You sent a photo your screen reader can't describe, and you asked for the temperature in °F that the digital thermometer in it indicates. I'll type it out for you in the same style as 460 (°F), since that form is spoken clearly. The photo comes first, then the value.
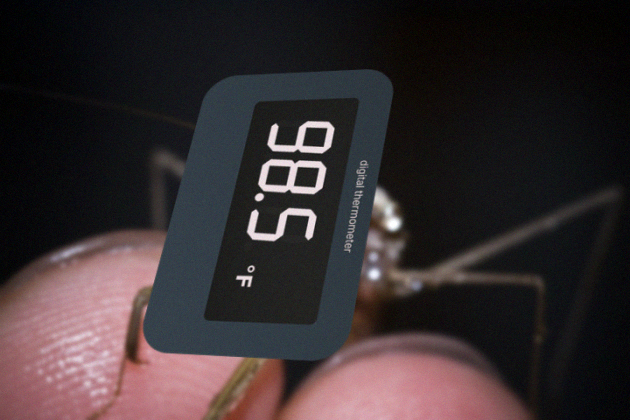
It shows 98.5 (°F)
